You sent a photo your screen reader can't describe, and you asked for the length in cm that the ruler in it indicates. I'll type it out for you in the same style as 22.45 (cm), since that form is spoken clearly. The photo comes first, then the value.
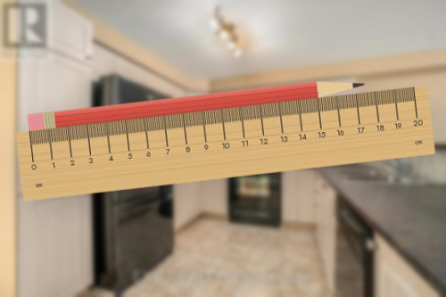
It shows 17.5 (cm)
